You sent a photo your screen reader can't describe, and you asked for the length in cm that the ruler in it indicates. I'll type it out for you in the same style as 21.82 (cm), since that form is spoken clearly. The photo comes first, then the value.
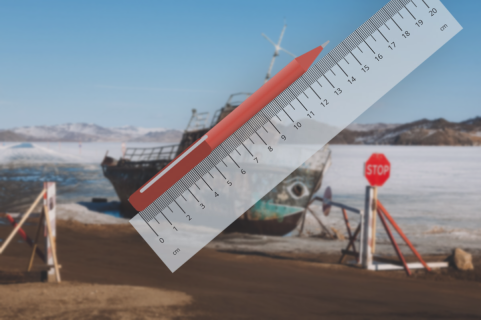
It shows 14.5 (cm)
